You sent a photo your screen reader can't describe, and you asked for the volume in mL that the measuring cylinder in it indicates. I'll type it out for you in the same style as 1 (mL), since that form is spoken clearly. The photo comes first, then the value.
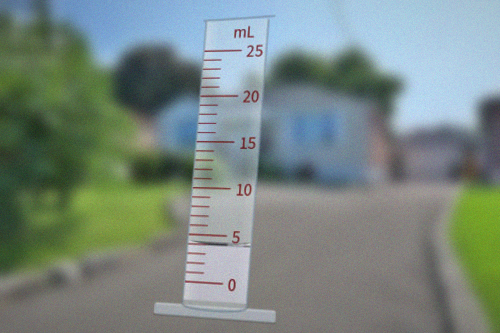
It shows 4 (mL)
